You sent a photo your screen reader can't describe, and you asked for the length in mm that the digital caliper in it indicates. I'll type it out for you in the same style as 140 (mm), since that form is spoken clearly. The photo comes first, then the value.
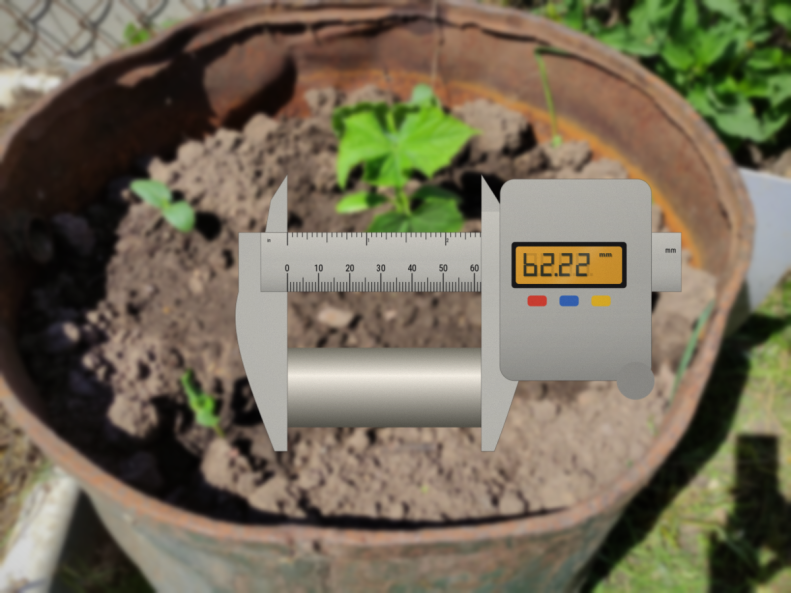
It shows 62.22 (mm)
